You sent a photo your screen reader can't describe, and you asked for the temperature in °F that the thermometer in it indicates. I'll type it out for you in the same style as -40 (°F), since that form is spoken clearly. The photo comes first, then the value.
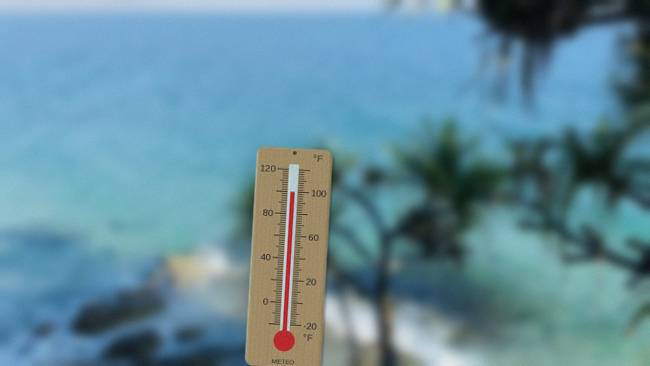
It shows 100 (°F)
